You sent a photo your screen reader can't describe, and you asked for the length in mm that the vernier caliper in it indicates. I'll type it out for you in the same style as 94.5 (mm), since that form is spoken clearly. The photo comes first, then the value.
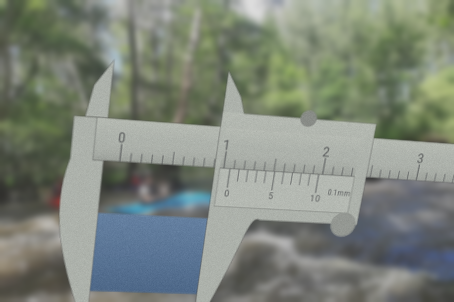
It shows 10.6 (mm)
